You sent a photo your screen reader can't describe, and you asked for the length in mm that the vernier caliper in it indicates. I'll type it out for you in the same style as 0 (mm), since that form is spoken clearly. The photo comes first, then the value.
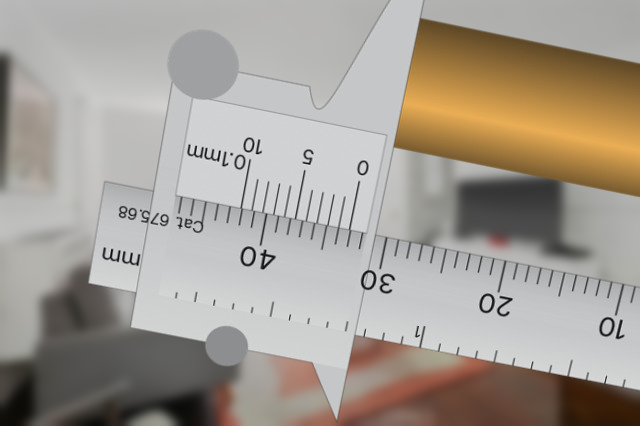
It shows 33.1 (mm)
